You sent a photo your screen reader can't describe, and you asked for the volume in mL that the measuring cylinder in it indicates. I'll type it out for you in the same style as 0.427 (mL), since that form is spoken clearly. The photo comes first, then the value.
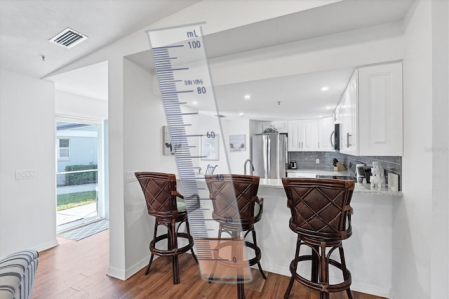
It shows 10 (mL)
